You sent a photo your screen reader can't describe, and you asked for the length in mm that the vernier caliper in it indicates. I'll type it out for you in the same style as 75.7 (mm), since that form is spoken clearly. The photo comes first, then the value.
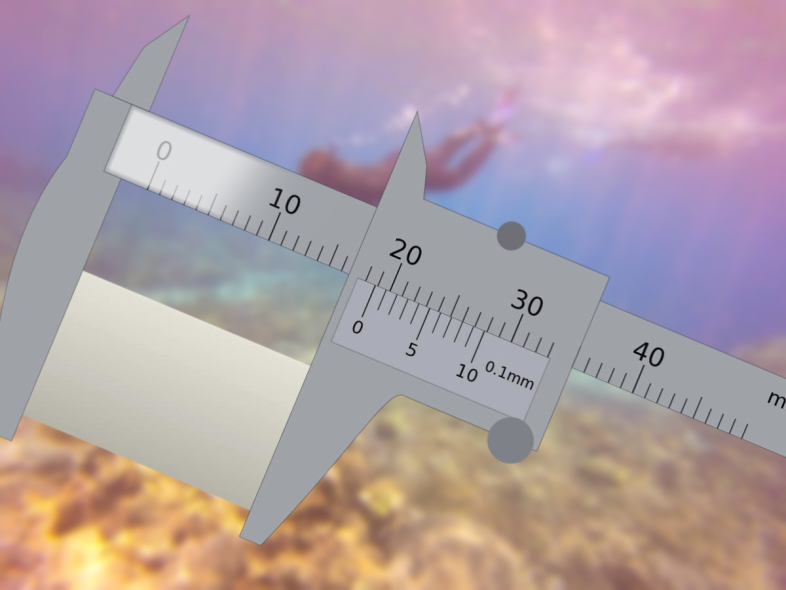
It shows 18.8 (mm)
